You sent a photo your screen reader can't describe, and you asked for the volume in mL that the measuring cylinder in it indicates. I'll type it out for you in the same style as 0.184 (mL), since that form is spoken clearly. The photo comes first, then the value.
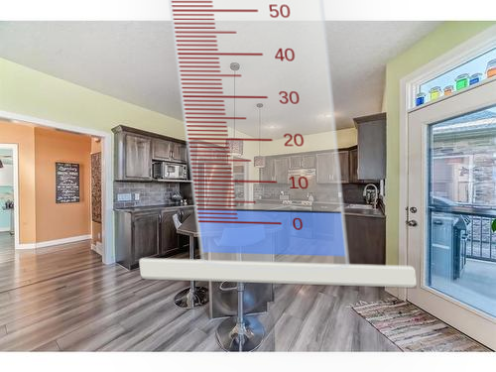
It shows 3 (mL)
